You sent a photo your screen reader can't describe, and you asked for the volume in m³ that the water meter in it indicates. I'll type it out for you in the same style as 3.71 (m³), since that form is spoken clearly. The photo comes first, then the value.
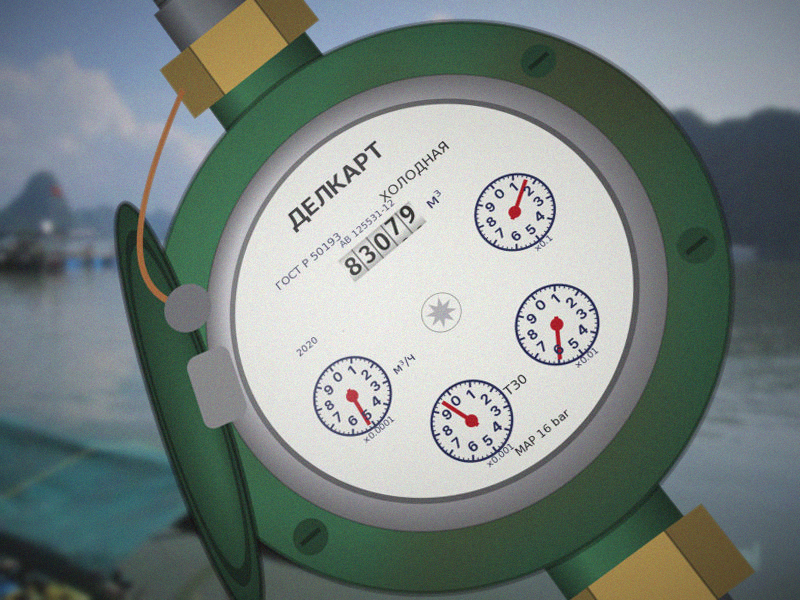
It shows 83079.1595 (m³)
